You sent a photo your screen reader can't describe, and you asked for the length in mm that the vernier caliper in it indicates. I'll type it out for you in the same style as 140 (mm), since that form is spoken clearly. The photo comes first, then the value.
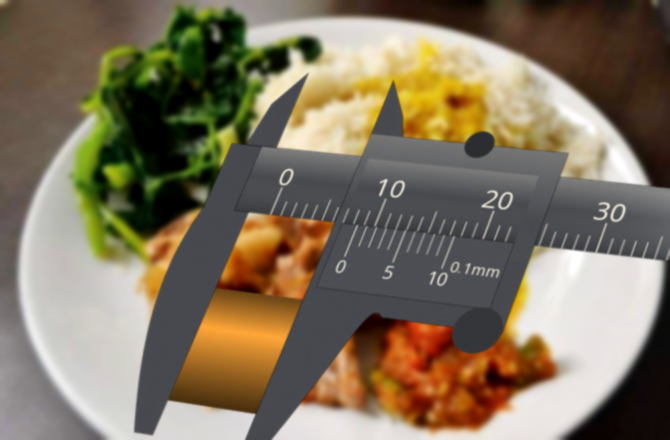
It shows 8.4 (mm)
